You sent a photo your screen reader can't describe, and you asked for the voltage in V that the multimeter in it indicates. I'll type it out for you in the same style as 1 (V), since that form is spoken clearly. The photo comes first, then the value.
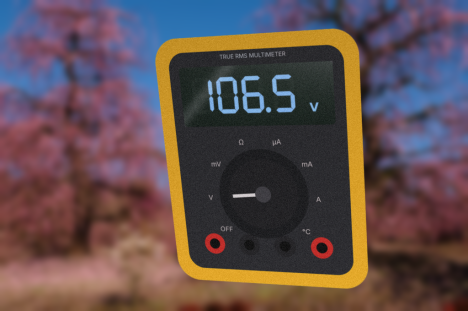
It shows 106.5 (V)
